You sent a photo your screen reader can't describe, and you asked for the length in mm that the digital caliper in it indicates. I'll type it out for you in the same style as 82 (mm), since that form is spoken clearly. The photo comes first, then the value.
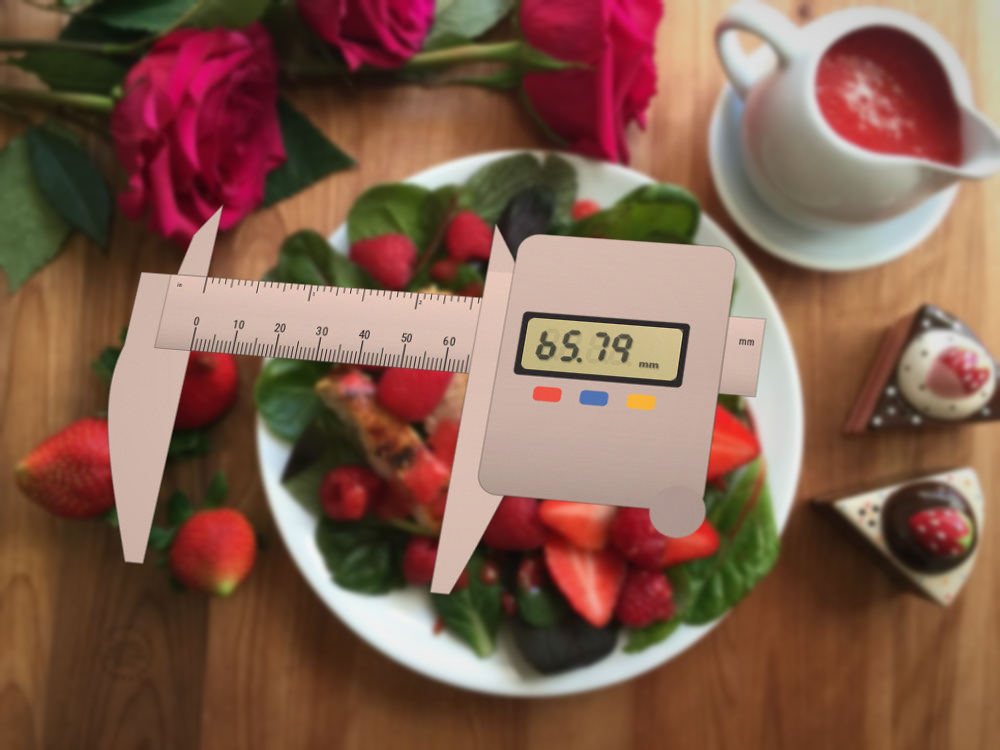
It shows 65.79 (mm)
